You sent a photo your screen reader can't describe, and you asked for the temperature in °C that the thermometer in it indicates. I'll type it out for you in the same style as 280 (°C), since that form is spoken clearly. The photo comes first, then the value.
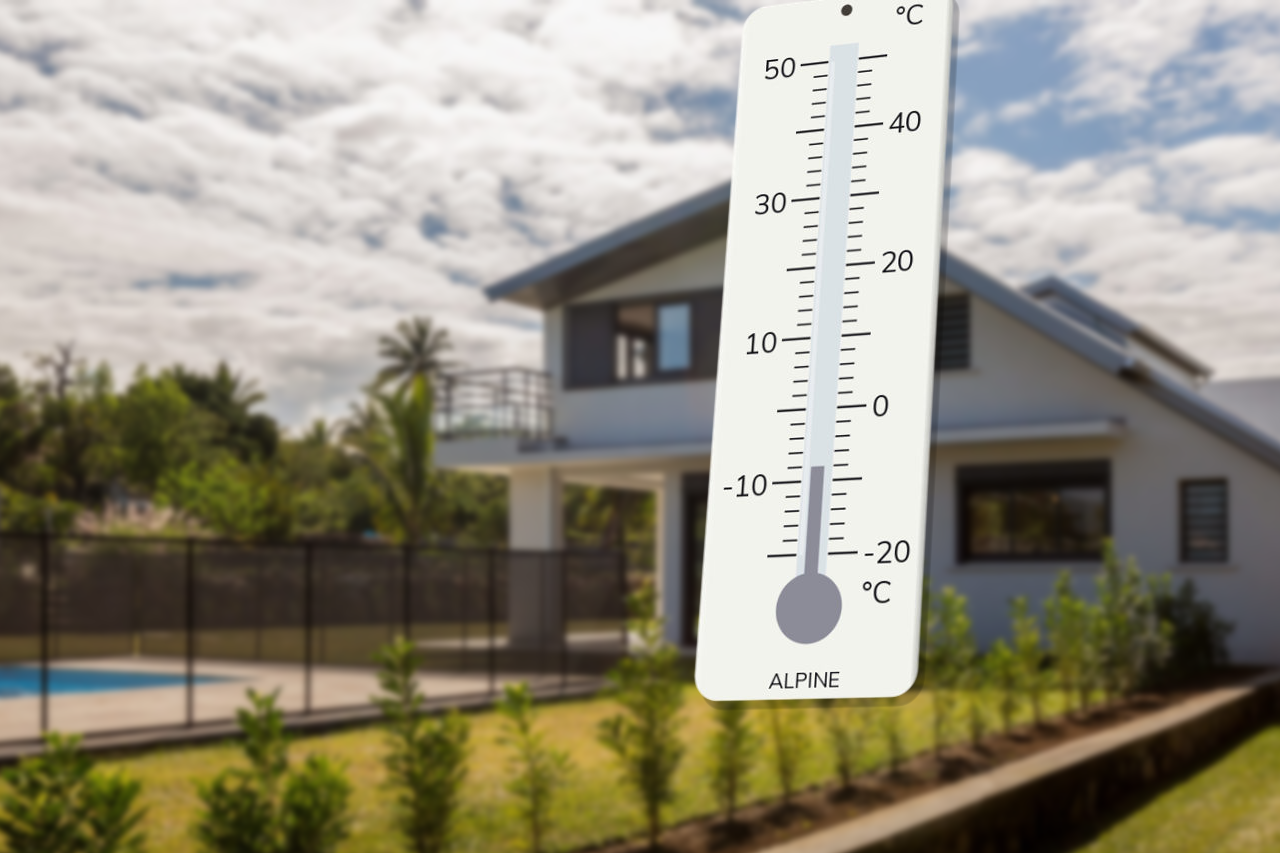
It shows -8 (°C)
